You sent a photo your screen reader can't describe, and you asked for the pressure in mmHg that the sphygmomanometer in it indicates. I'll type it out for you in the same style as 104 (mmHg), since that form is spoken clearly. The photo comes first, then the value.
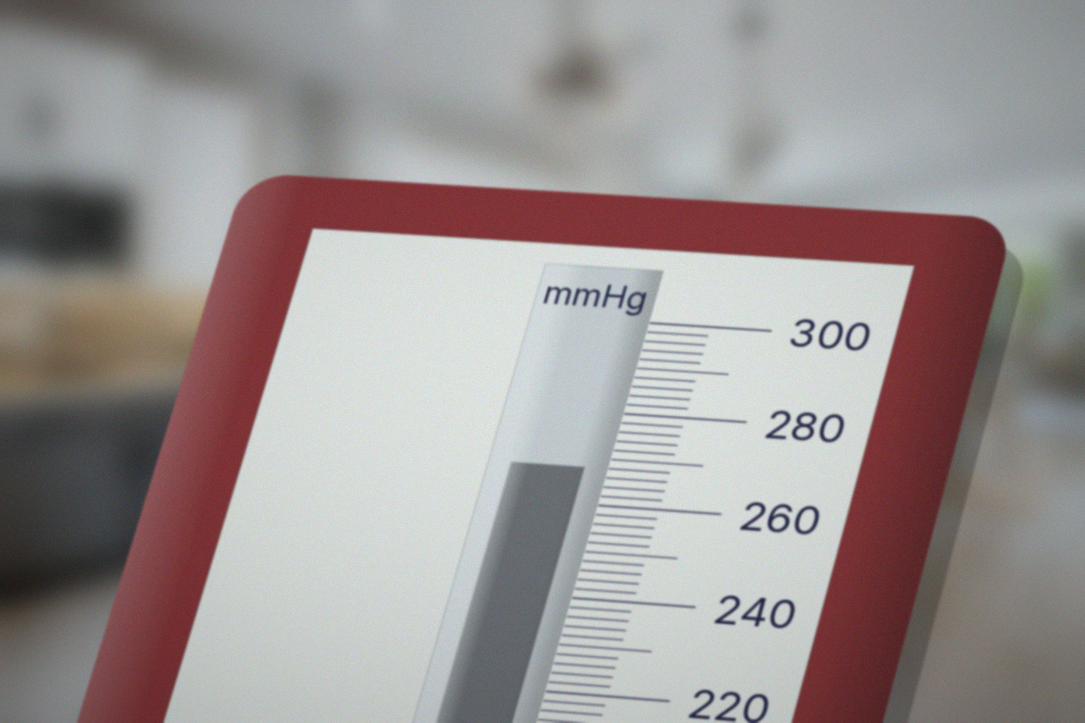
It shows 268 (mmHg)
